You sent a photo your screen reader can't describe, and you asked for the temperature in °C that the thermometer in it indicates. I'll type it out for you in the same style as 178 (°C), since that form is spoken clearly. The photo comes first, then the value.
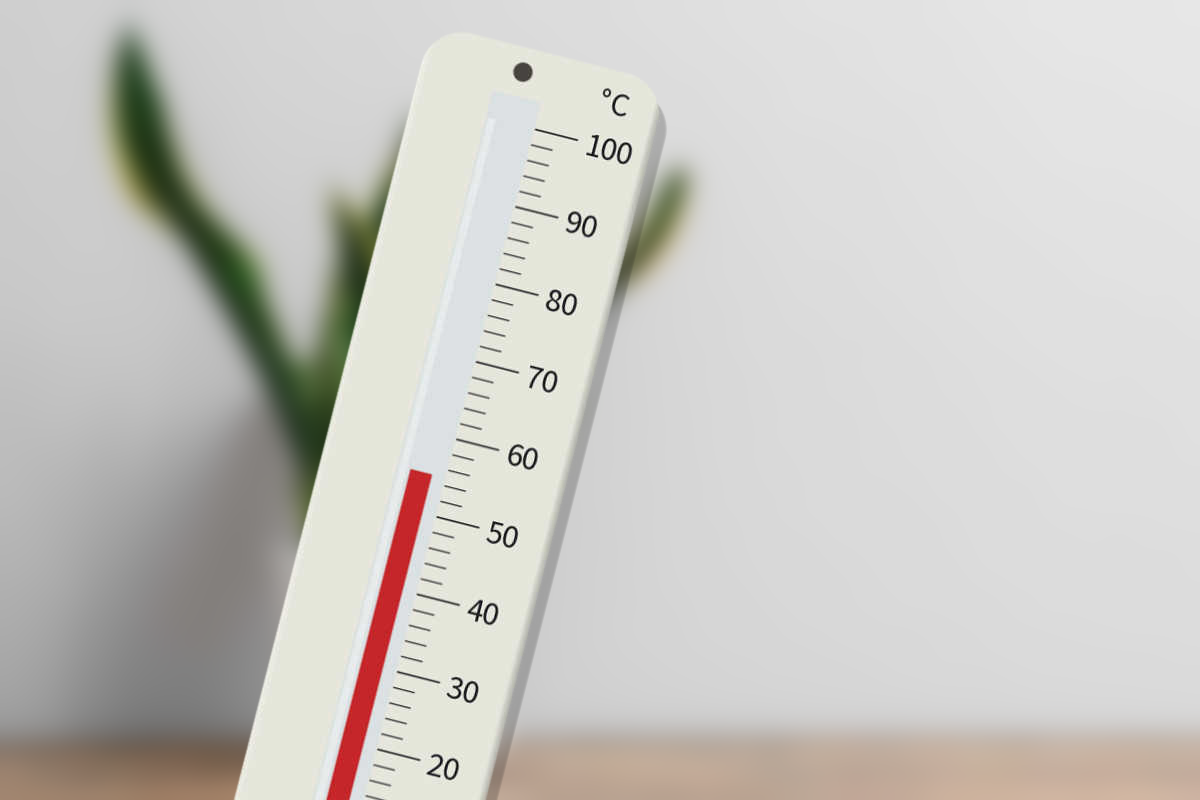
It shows 55 (°C)
